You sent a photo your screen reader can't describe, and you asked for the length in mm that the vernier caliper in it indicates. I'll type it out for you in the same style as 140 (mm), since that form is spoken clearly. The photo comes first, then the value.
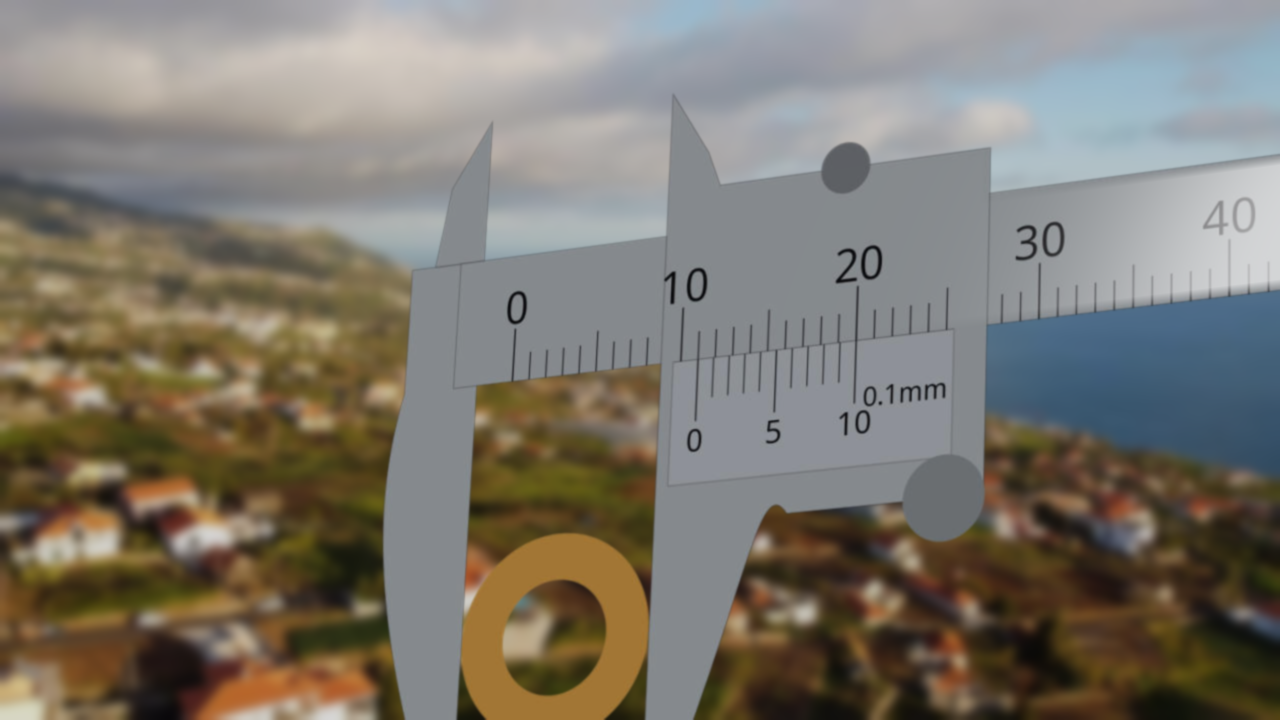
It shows 11.0 (mm)
